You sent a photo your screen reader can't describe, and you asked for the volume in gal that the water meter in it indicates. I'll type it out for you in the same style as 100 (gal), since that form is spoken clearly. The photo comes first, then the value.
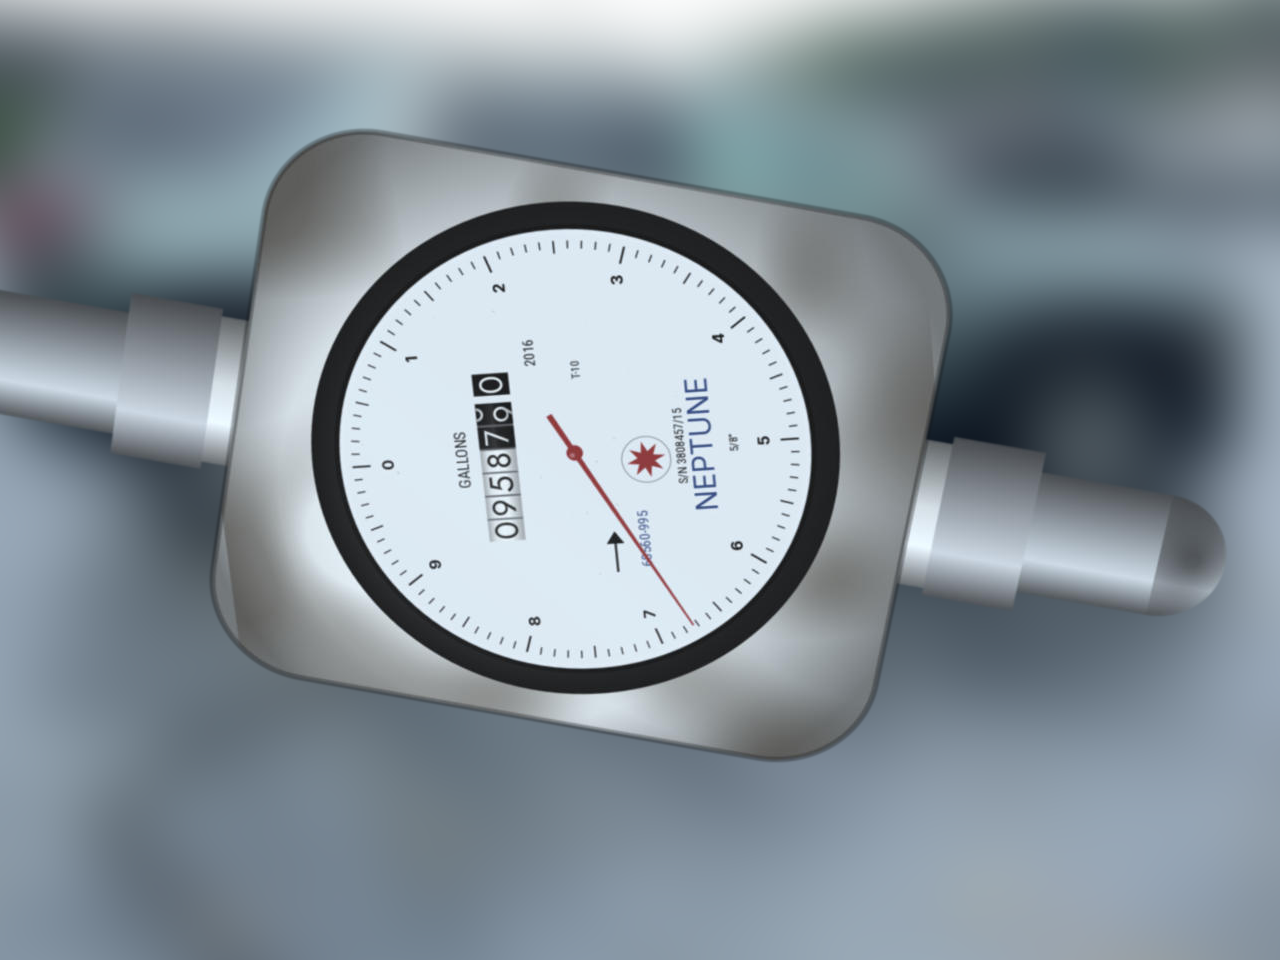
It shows 958786.7 (gal)
